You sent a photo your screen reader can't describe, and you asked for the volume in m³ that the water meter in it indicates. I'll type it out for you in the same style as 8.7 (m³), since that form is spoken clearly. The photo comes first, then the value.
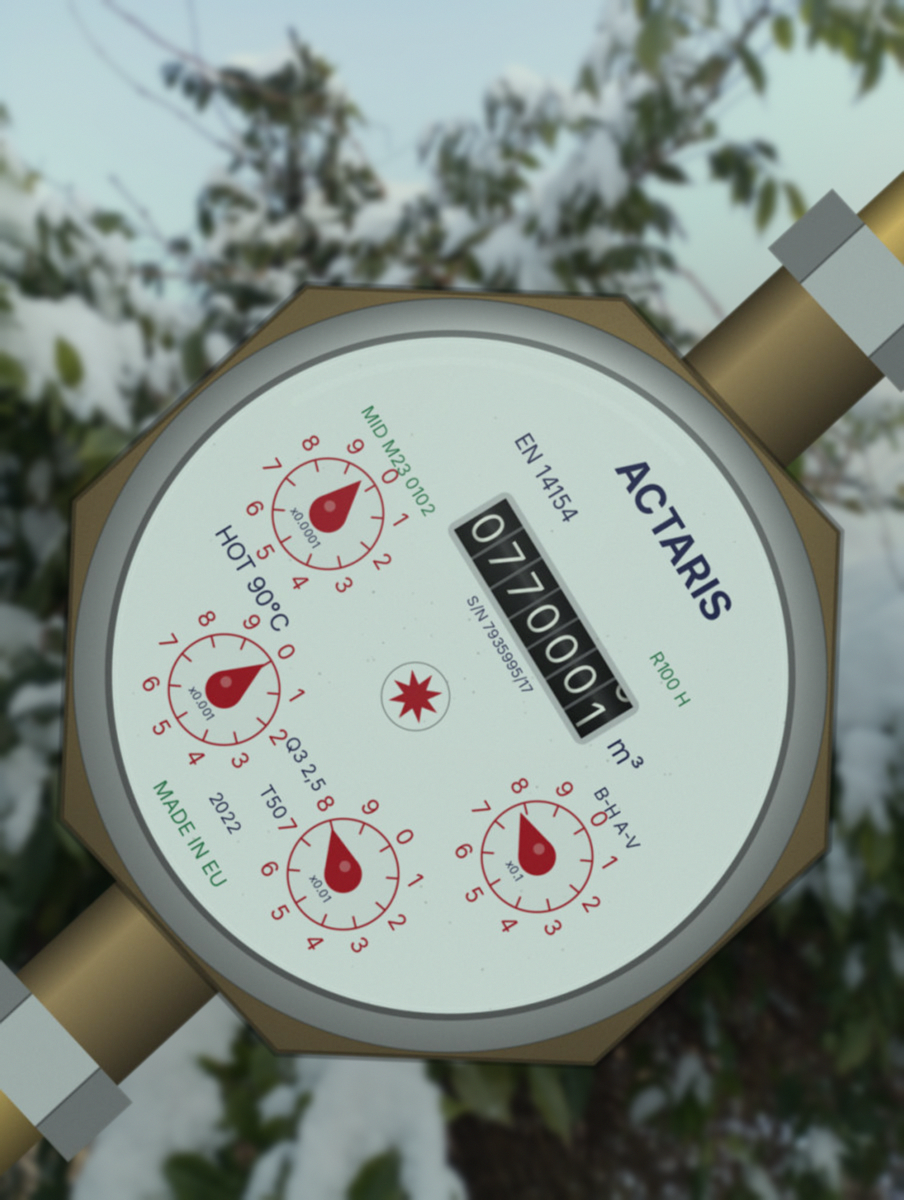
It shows 770000.7799 (m³)
